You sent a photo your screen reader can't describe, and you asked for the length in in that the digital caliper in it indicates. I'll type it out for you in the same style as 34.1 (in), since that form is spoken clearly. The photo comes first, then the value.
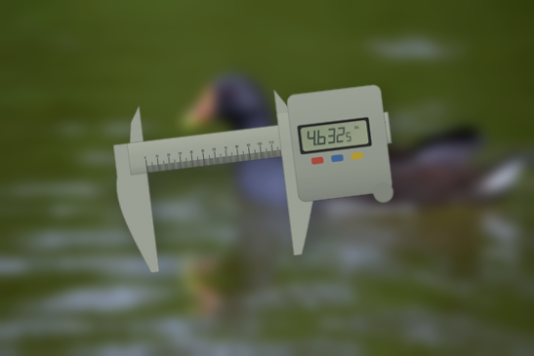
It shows 4.6325 (in)
